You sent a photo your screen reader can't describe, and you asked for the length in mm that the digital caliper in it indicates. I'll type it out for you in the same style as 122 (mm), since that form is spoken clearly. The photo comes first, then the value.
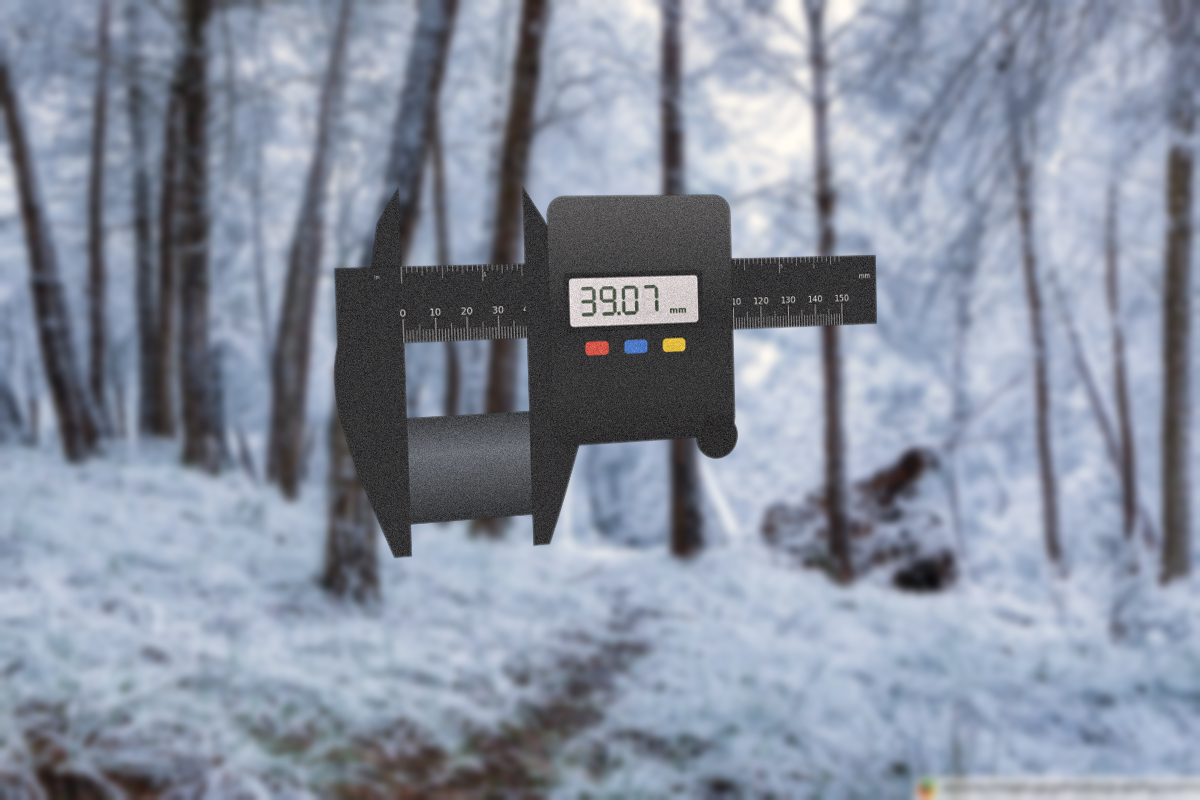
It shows 39.07 (mm)
